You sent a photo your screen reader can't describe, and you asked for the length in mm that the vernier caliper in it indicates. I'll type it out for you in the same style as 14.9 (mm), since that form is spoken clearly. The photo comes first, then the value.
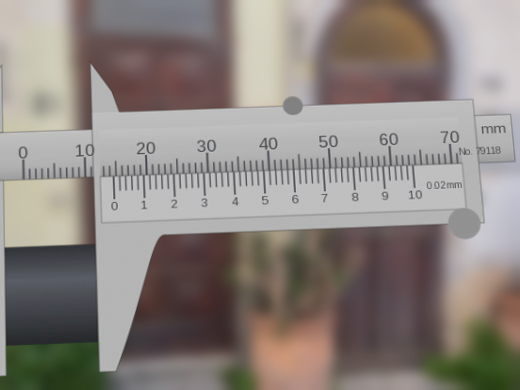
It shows 14.6 (mm)
